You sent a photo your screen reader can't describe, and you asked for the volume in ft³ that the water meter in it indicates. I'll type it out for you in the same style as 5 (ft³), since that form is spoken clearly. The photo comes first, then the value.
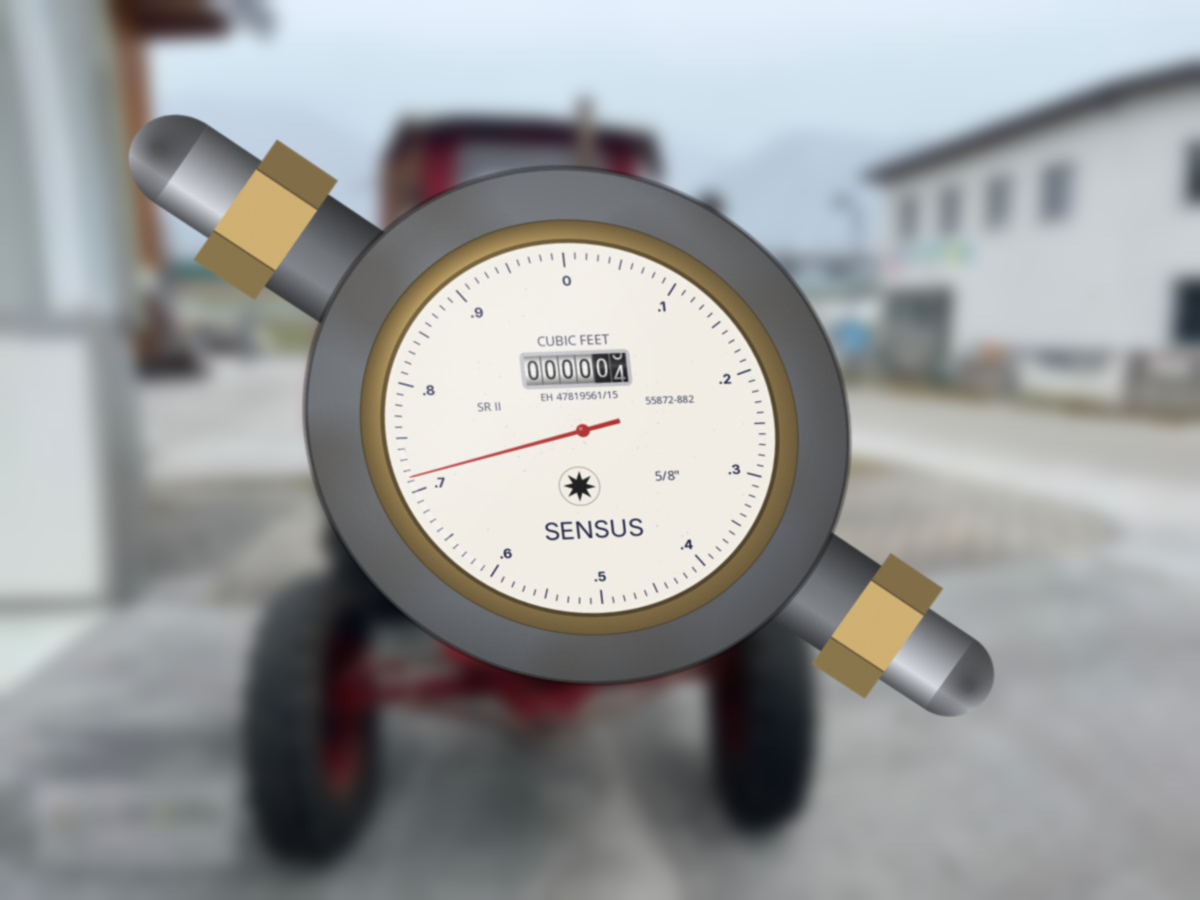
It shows 3.71 (ft³)
